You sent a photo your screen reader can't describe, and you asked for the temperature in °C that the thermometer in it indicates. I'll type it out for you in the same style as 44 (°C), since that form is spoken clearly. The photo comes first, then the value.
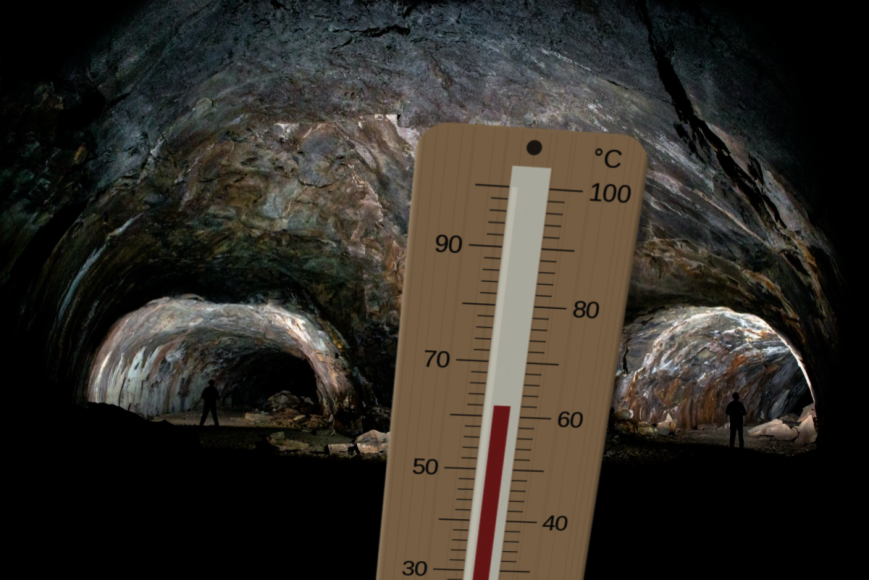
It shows 62 (°C)
